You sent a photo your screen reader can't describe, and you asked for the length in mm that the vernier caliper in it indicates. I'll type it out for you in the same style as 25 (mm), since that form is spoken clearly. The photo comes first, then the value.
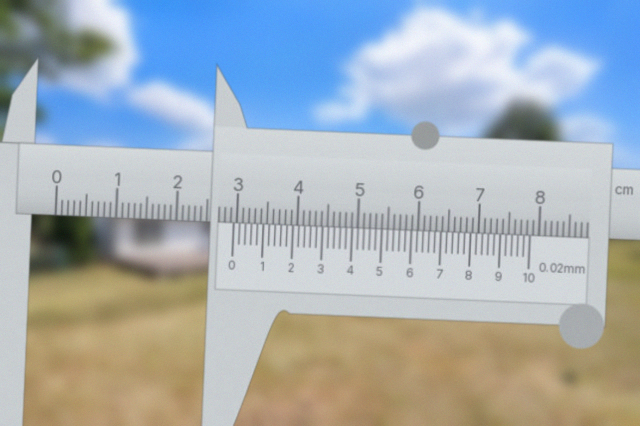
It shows 29.5 (mm)
